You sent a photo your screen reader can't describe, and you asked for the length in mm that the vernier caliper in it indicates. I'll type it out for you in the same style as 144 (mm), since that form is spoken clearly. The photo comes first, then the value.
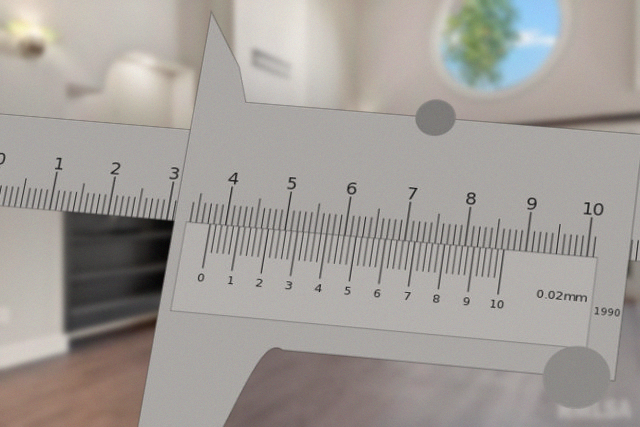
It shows 37.4 (mm)
